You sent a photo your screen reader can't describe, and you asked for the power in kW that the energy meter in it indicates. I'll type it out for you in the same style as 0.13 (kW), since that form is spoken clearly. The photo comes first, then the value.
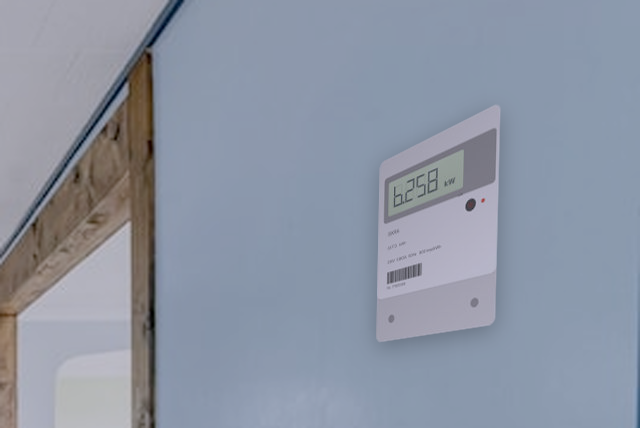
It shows 6.258 (kW)
